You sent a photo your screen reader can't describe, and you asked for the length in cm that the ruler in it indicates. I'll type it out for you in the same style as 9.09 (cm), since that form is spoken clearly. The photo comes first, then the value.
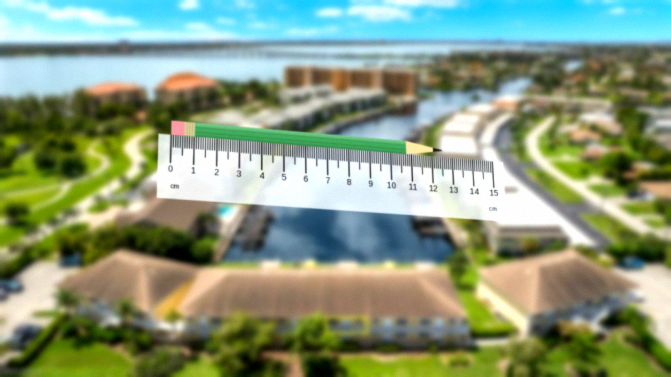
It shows 12.5 (cm)
